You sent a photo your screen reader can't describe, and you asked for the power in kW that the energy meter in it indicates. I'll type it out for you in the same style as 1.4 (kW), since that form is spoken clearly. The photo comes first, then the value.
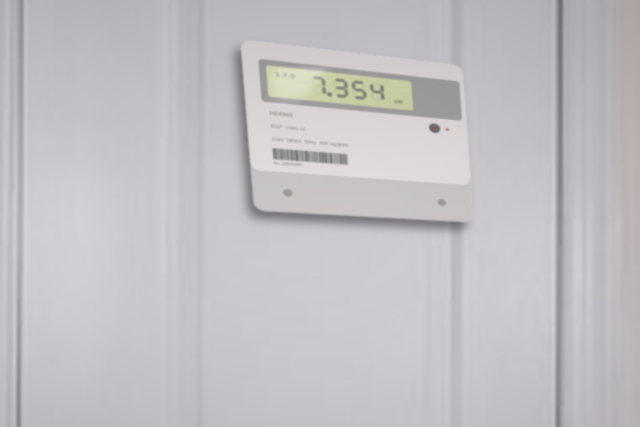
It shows 7.354 (kW)
